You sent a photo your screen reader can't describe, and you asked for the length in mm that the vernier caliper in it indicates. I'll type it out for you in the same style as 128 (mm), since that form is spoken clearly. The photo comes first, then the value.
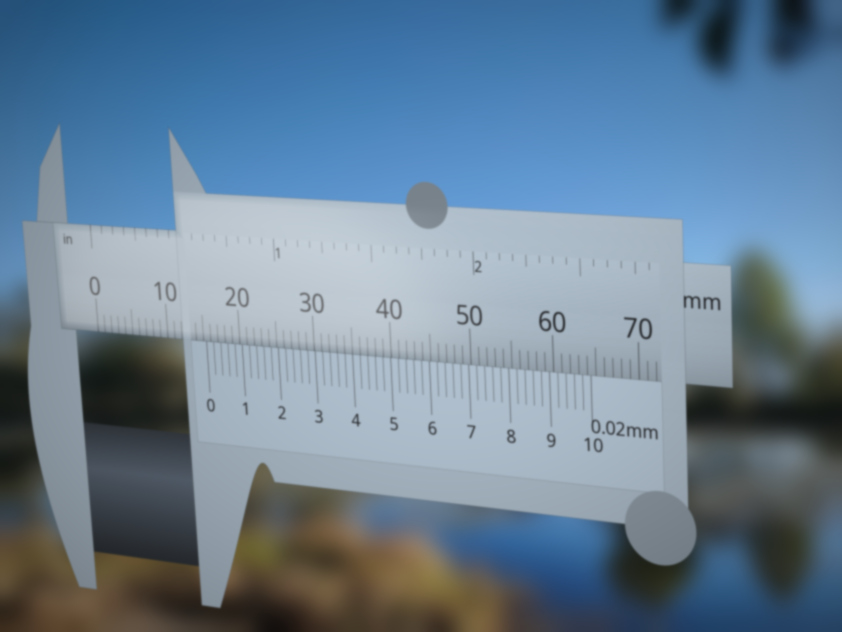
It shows 15.4 (mm)
